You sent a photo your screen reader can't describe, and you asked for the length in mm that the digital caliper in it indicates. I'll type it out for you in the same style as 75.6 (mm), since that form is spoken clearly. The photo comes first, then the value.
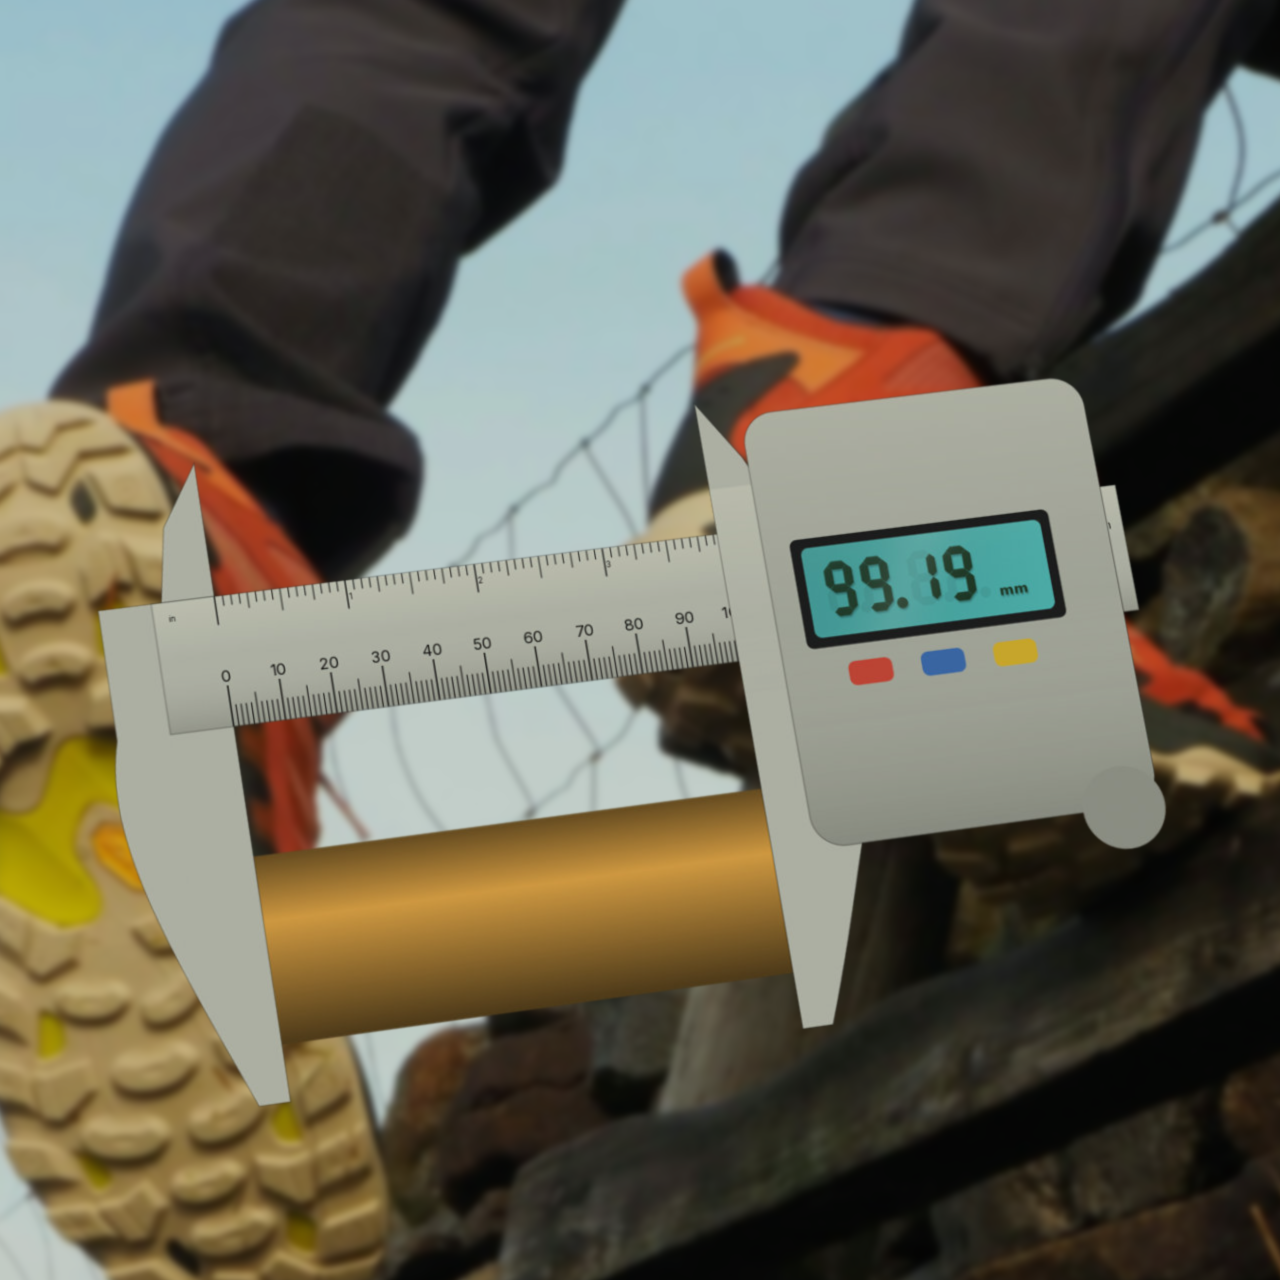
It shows 99.19 (mm)
